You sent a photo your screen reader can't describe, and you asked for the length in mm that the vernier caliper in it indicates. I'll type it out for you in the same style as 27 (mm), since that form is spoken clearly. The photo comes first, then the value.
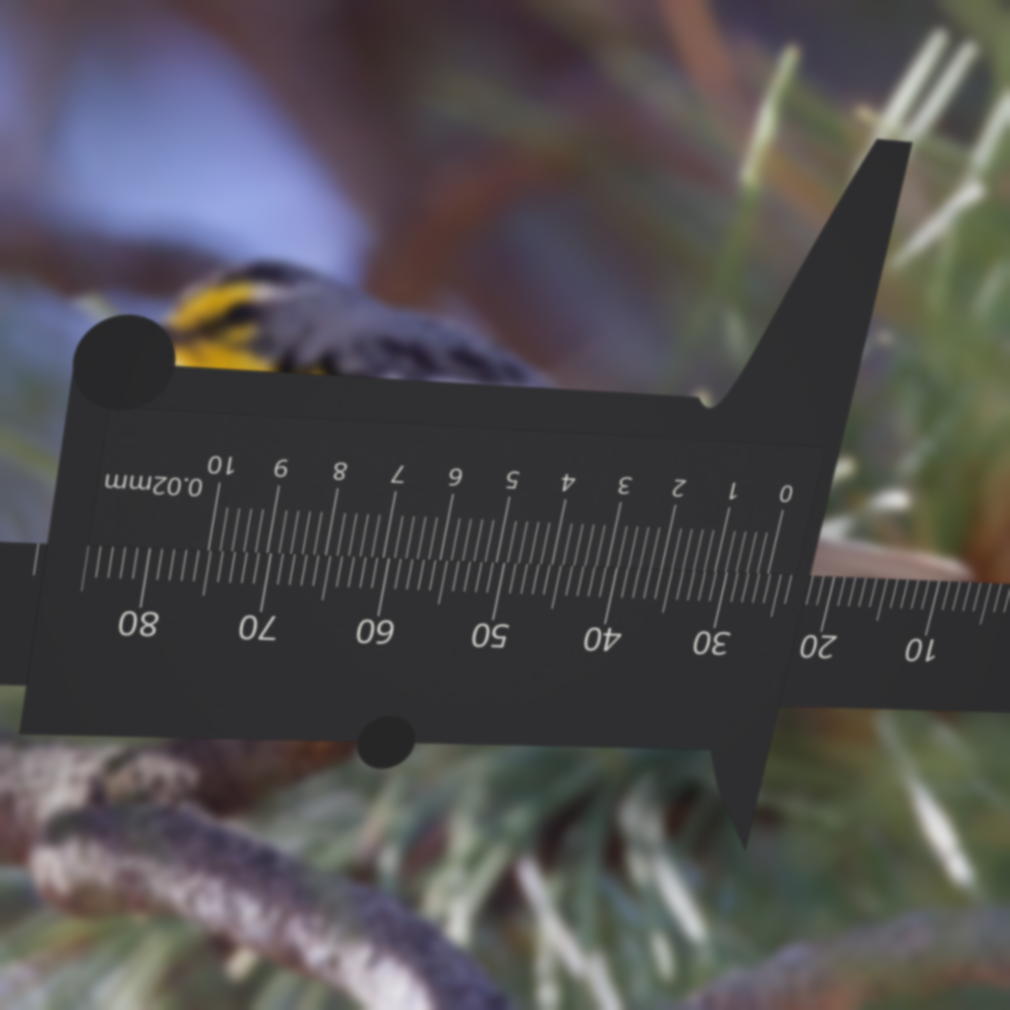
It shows 26.2 (mm)
